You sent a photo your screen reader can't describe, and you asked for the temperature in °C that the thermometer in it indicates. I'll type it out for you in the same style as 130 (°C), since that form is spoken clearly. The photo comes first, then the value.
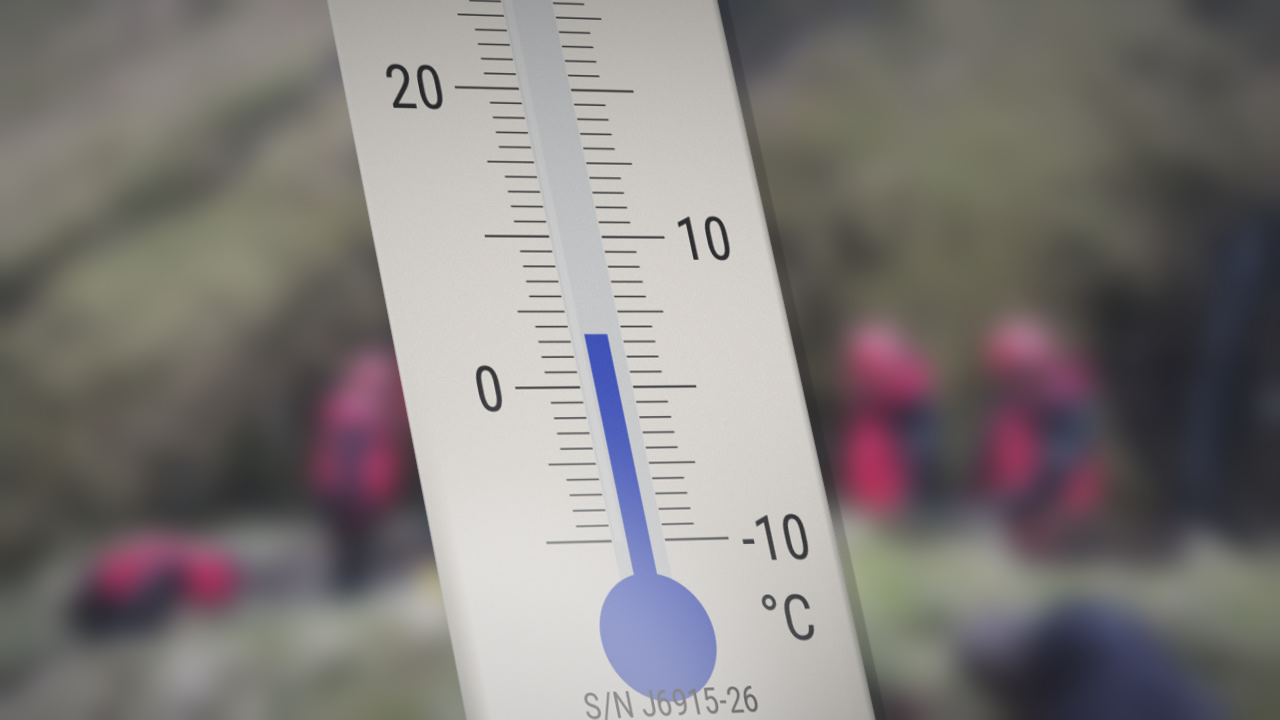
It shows 3.5 (°C)
